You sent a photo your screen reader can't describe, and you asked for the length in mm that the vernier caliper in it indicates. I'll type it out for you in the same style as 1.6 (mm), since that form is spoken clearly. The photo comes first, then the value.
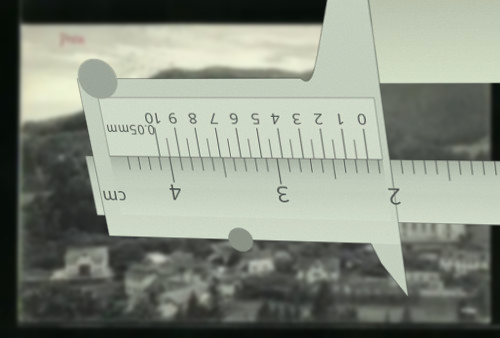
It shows 21.9 (mm)
